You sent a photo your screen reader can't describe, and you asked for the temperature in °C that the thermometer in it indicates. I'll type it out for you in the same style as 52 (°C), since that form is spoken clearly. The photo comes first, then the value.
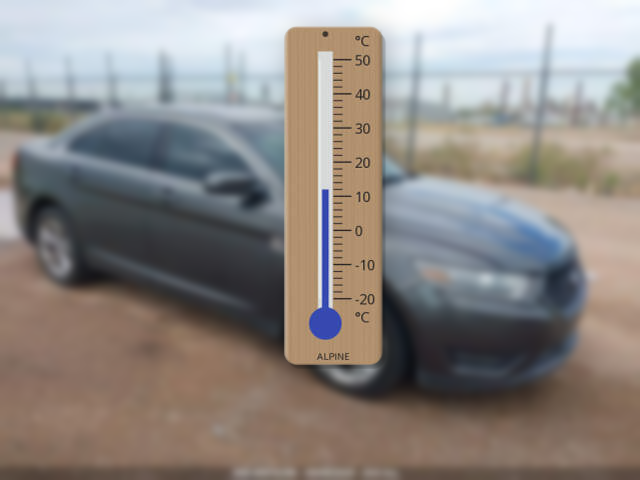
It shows 12 (°C)
